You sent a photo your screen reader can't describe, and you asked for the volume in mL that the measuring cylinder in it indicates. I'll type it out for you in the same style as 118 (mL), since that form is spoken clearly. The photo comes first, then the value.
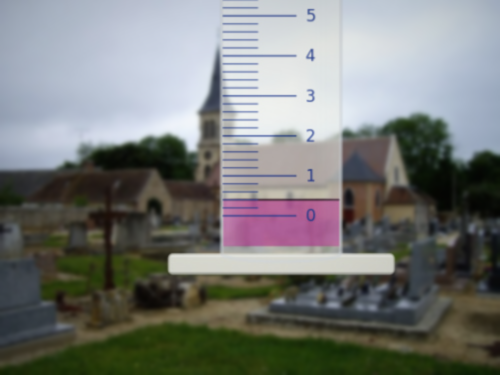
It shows 0.4 (mL)
